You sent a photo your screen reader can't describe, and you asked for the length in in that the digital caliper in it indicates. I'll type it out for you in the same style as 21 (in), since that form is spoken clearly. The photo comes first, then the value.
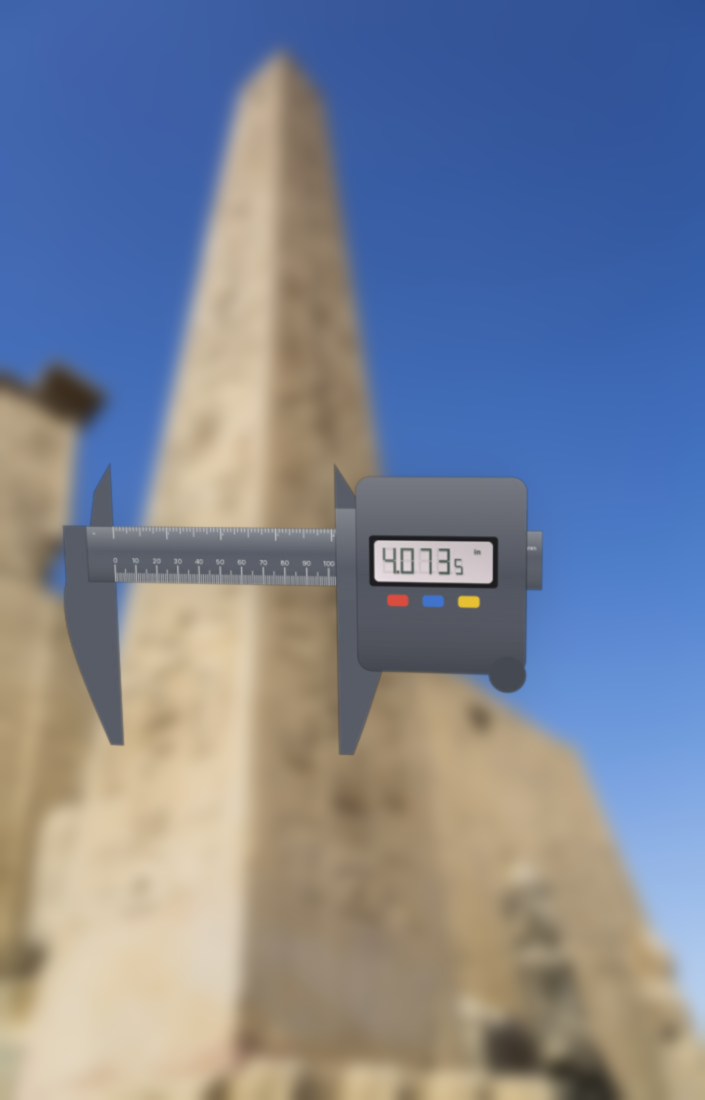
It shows 4.0735 (in)
